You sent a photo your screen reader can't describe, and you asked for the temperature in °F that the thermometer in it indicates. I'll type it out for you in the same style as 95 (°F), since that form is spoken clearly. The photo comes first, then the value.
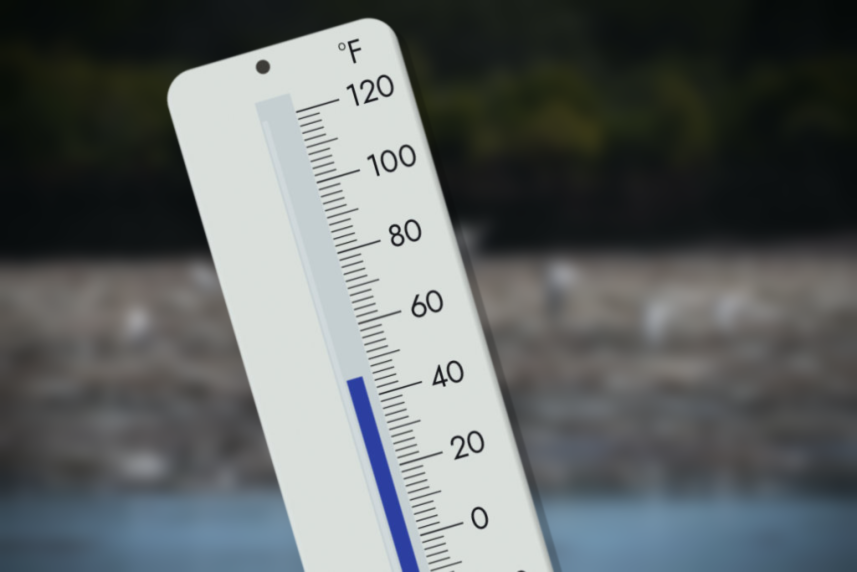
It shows 46 (°F)
